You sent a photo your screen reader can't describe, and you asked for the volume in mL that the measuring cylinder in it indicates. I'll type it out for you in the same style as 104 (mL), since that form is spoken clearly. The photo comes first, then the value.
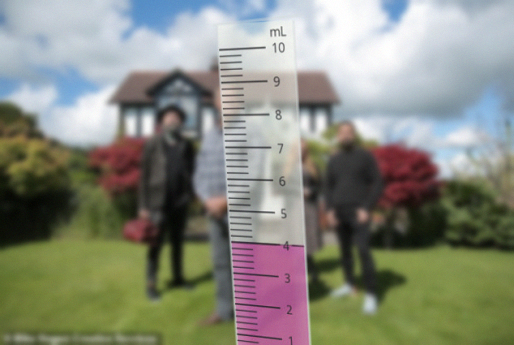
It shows 4 (mL)
